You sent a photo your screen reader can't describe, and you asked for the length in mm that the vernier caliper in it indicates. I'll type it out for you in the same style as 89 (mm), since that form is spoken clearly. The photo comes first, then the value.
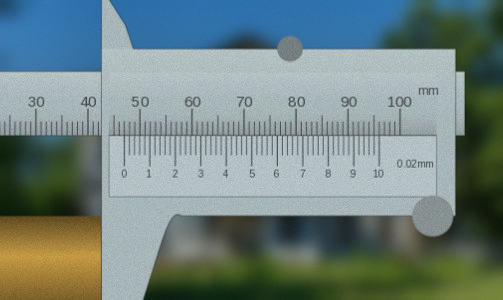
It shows 47.0 (mm)
